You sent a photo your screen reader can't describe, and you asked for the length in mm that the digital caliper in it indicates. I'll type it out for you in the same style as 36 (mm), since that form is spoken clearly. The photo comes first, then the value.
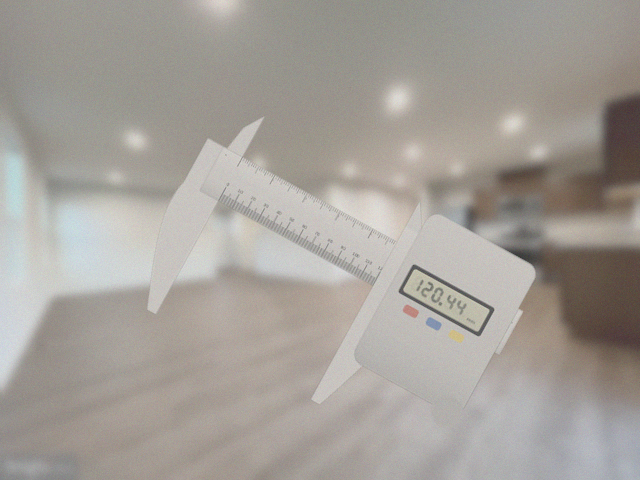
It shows 120.44 (mm)
